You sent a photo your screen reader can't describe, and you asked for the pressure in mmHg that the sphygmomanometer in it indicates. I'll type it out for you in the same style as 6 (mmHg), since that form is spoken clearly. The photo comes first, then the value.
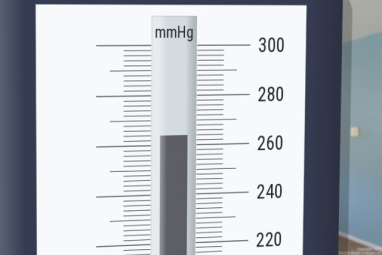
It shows 264 (mmHg)
